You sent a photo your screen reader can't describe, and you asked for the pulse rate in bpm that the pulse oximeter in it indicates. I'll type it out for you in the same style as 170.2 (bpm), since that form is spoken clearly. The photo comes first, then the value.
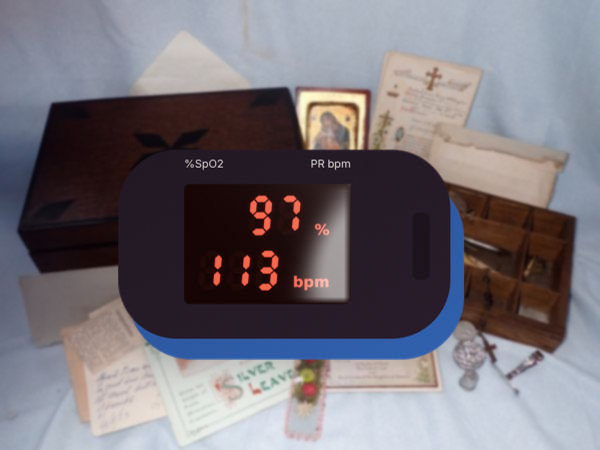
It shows 113 (bpm)
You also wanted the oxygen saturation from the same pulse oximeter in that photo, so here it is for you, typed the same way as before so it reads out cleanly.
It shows 97 (%)
